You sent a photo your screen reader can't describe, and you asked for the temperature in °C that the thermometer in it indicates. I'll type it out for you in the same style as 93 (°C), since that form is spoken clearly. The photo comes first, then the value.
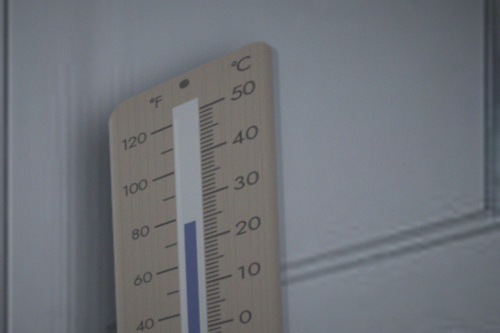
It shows 25 (°C)
